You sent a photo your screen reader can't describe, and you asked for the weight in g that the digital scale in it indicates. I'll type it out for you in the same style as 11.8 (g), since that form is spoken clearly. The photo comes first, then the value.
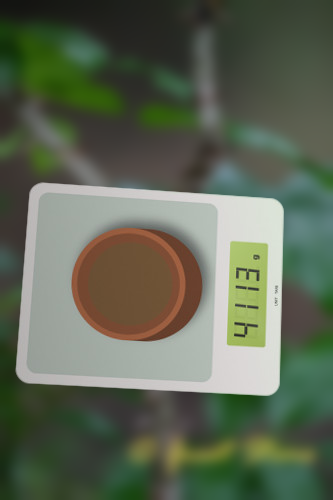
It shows 4113 (g)
